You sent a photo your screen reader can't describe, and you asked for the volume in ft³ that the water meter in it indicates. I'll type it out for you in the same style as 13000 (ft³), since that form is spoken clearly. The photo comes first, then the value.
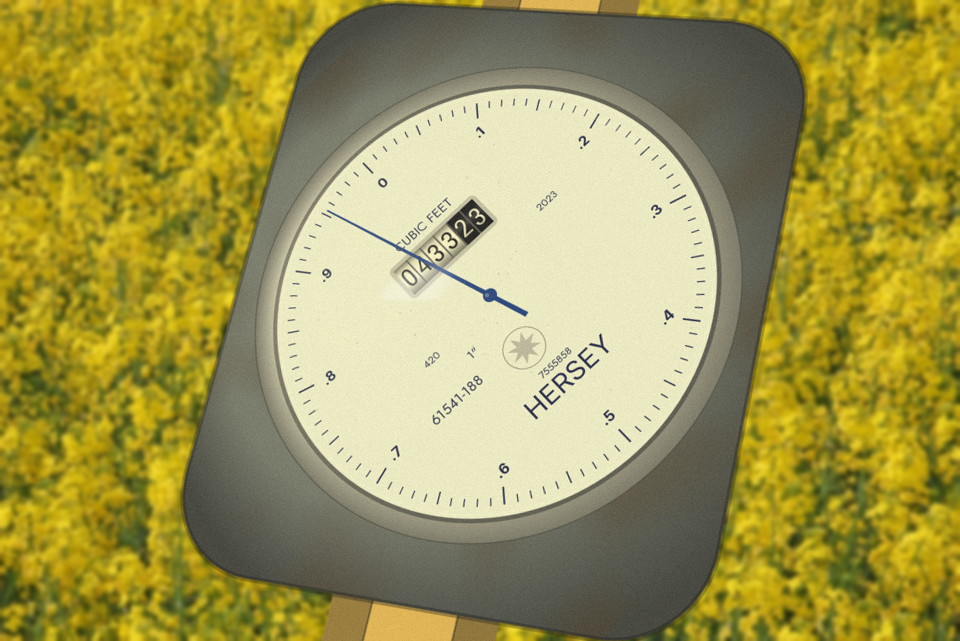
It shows 43322.95 (ft³)
